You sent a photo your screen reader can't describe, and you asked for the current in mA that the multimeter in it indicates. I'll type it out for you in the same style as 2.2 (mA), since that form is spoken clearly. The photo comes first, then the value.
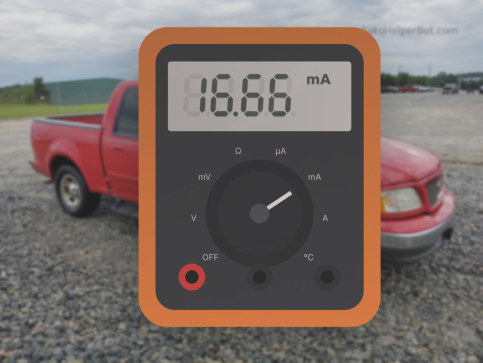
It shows 16.66 (mA)
